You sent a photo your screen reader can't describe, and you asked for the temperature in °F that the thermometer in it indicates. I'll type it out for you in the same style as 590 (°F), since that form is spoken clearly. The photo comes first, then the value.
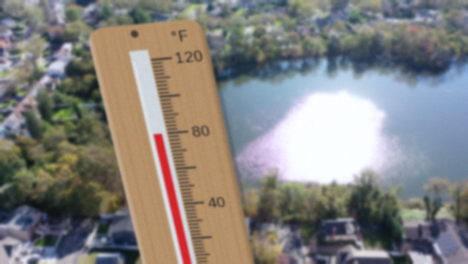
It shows 80 (°F)
